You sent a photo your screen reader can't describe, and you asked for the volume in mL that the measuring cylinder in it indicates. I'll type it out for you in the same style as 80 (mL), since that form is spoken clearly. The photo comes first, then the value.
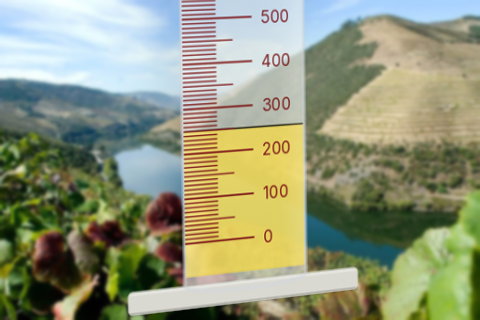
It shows 250 (mL)
